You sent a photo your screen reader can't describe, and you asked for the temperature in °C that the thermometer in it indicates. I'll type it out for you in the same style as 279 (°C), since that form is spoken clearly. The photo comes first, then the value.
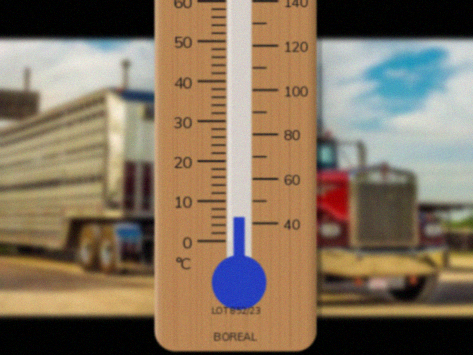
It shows 6 (°C)
